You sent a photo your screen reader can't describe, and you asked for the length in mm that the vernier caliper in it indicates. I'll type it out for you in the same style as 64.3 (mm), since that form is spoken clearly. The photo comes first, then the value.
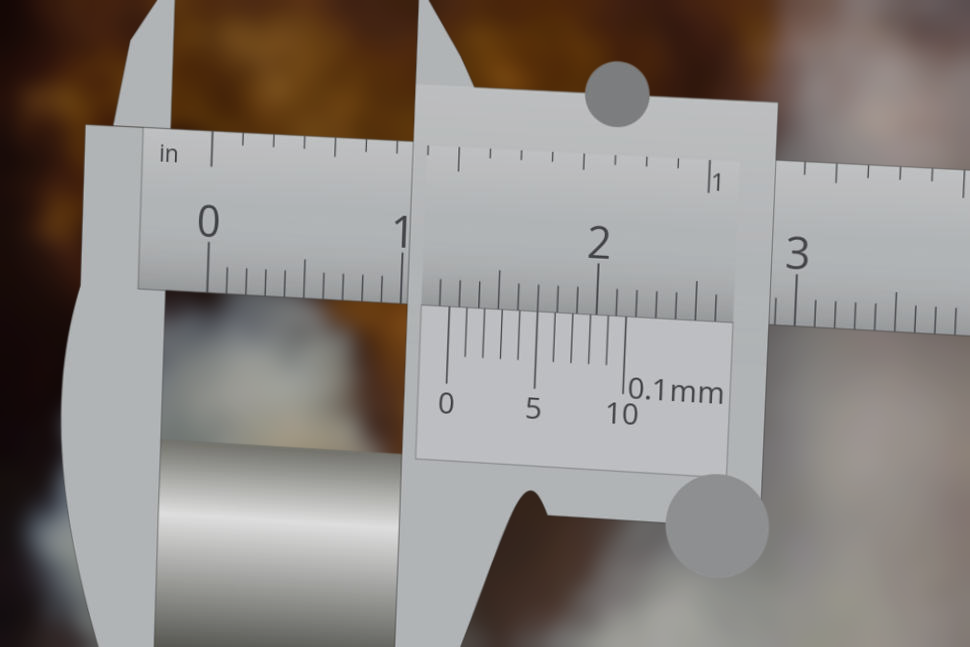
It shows 12.5 (mm)
